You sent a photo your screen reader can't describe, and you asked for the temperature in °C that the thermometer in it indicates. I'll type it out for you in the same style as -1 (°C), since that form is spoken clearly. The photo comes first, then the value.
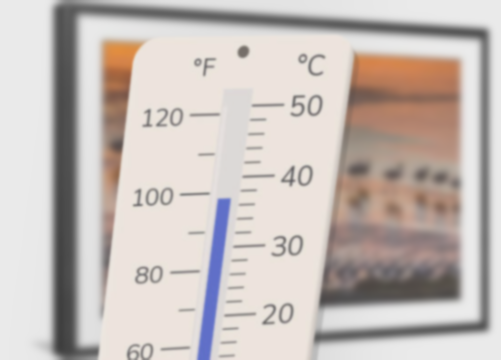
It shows 37 (°C)
